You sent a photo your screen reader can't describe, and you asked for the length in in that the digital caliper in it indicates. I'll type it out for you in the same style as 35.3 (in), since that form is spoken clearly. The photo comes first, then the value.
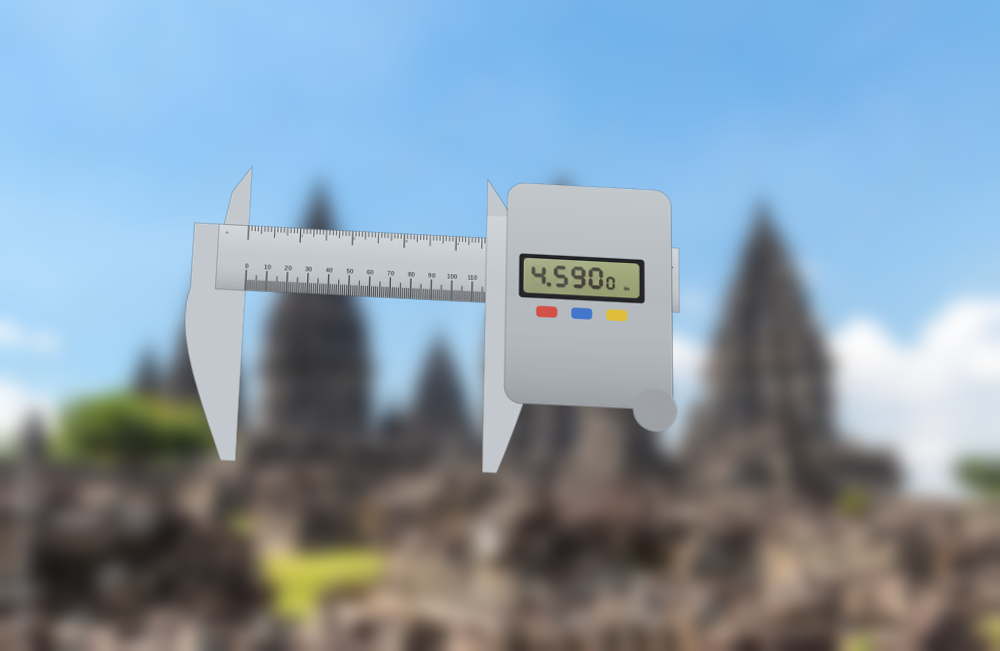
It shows 4.5900 (in)
